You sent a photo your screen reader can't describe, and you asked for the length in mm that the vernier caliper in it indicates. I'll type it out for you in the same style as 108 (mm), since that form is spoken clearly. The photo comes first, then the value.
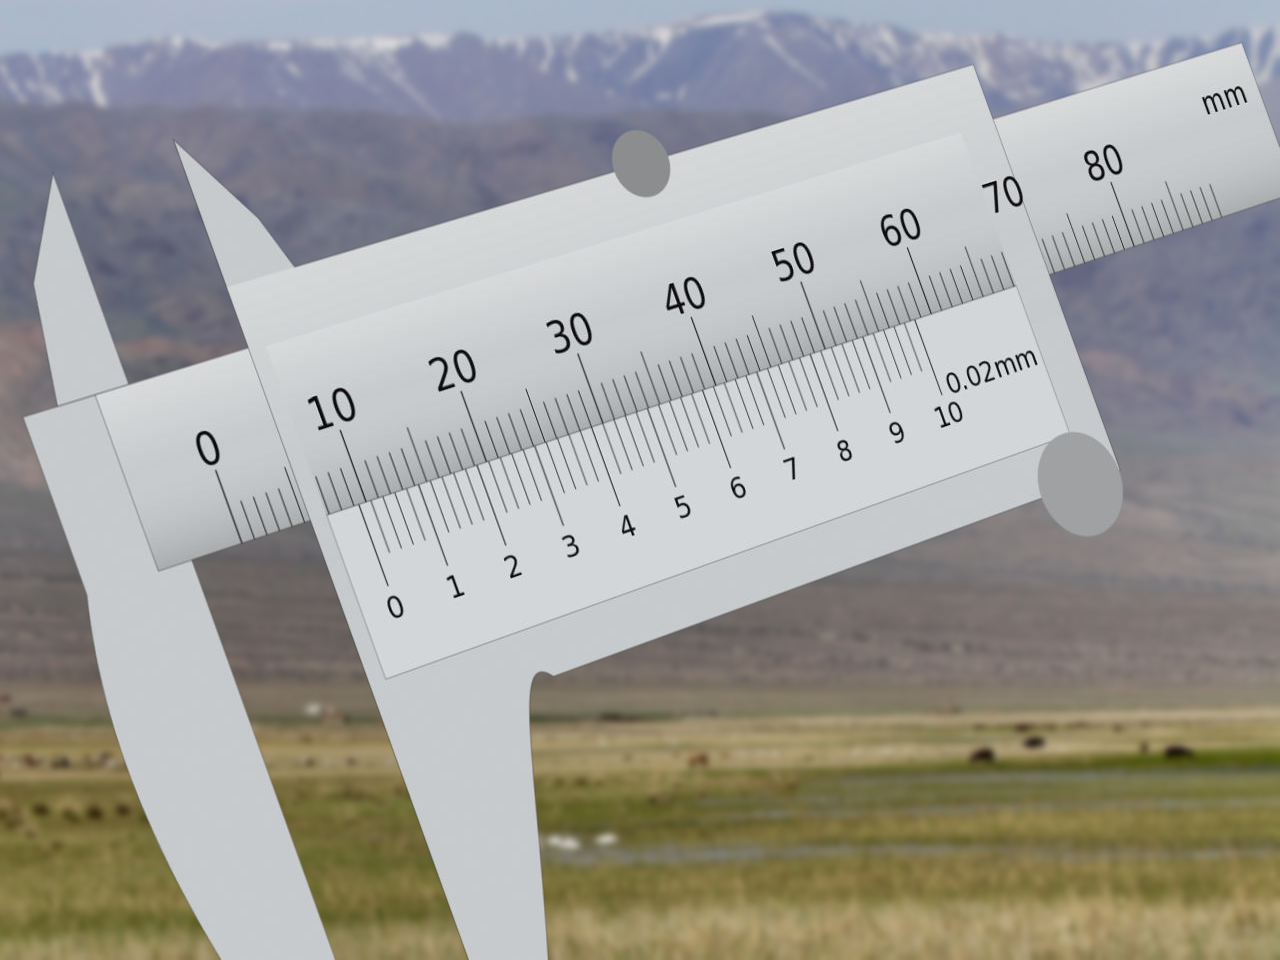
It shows 9.4 (mm)
